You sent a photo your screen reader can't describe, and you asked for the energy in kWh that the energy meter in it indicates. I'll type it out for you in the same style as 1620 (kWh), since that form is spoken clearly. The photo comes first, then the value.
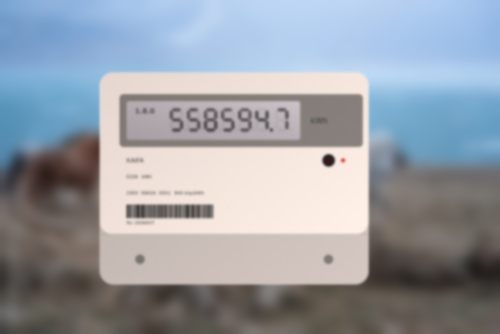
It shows 558594.7 (kWh)
